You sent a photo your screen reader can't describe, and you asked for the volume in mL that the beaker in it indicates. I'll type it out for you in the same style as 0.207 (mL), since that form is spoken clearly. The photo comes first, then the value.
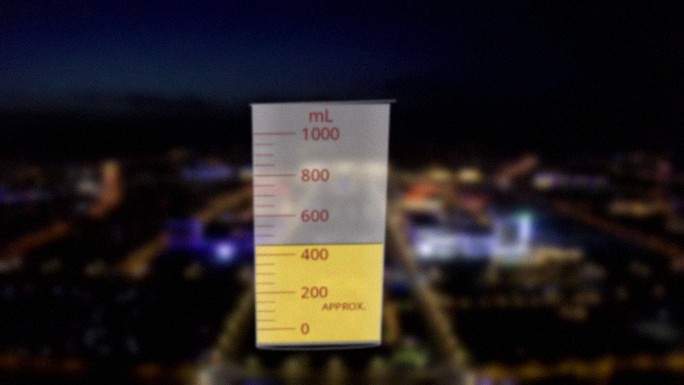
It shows 450 (mL)
